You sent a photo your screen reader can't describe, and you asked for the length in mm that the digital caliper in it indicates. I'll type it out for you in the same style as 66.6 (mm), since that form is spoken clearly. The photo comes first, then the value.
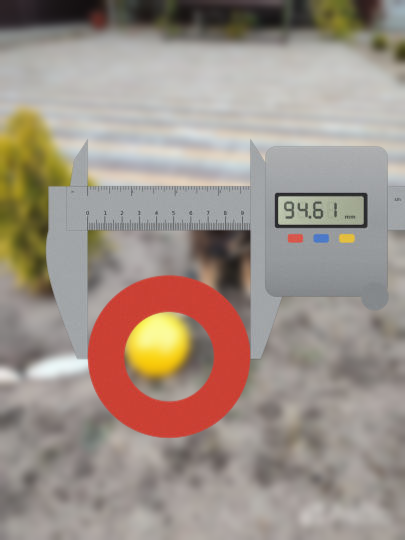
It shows 94.61 (mm)
